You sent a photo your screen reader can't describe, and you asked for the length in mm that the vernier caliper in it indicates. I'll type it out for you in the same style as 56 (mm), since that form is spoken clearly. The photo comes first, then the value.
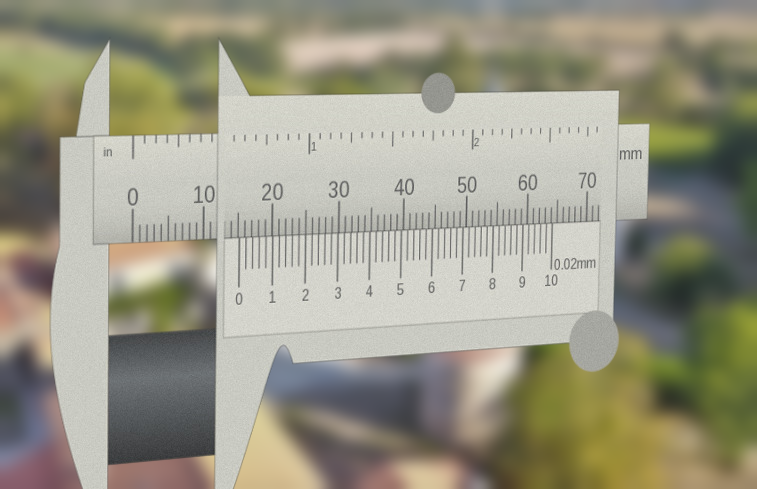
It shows 15.2 (mm)
